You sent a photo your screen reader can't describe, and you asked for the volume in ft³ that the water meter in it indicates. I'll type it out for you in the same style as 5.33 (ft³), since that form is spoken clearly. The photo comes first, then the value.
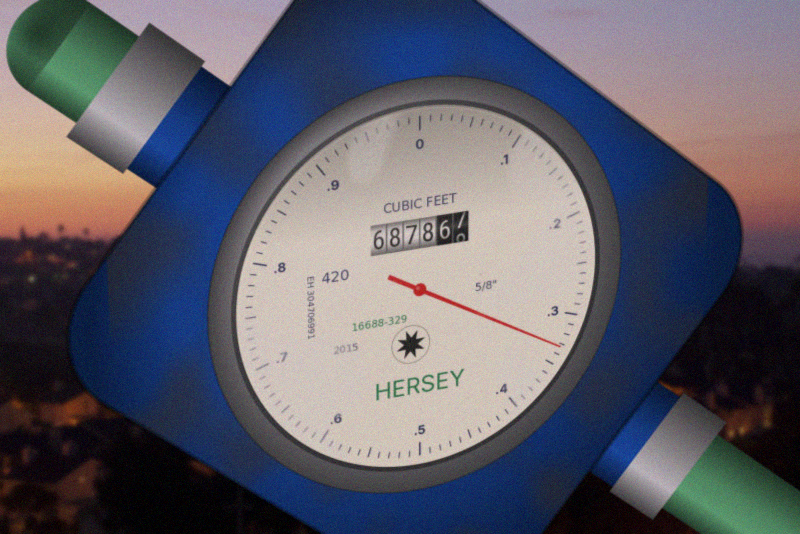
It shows 687867.33 (ft³)
